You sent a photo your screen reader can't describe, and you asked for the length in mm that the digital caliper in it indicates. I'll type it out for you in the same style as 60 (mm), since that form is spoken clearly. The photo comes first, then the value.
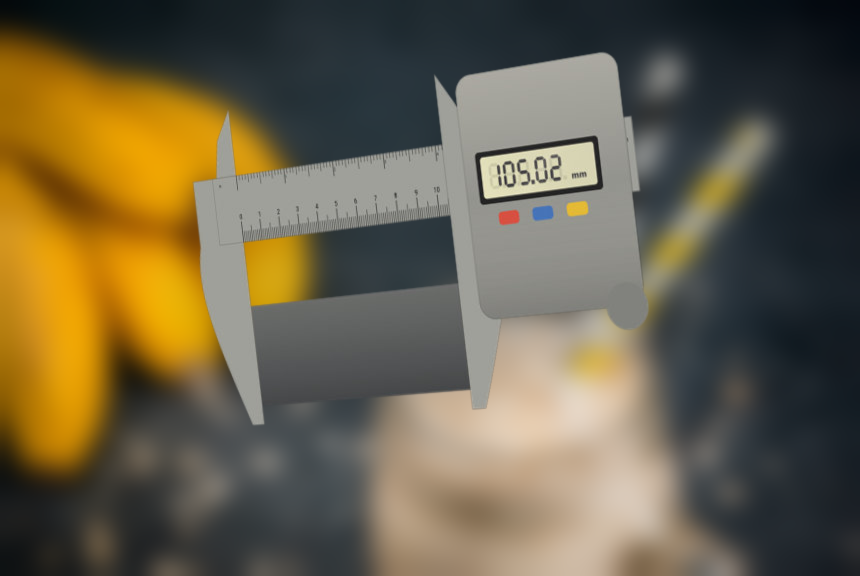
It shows 105.02 (mm)
